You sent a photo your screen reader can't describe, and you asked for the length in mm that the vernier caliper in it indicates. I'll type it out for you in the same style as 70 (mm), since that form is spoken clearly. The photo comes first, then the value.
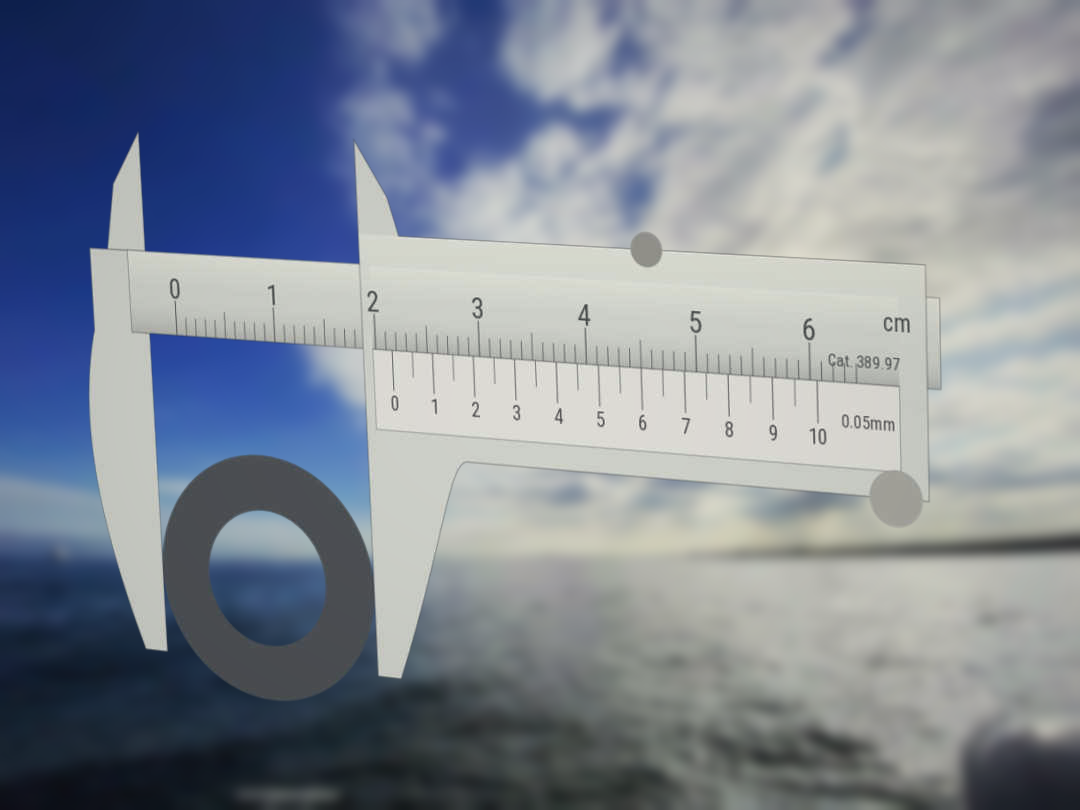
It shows 21.6 (mm)
